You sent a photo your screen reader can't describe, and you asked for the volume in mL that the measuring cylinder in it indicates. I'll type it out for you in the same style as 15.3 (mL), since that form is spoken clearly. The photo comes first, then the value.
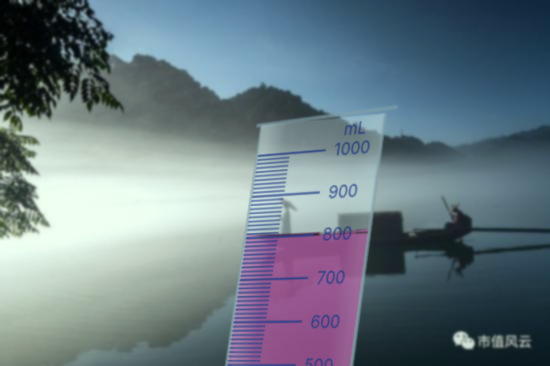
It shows 800 (mL)
